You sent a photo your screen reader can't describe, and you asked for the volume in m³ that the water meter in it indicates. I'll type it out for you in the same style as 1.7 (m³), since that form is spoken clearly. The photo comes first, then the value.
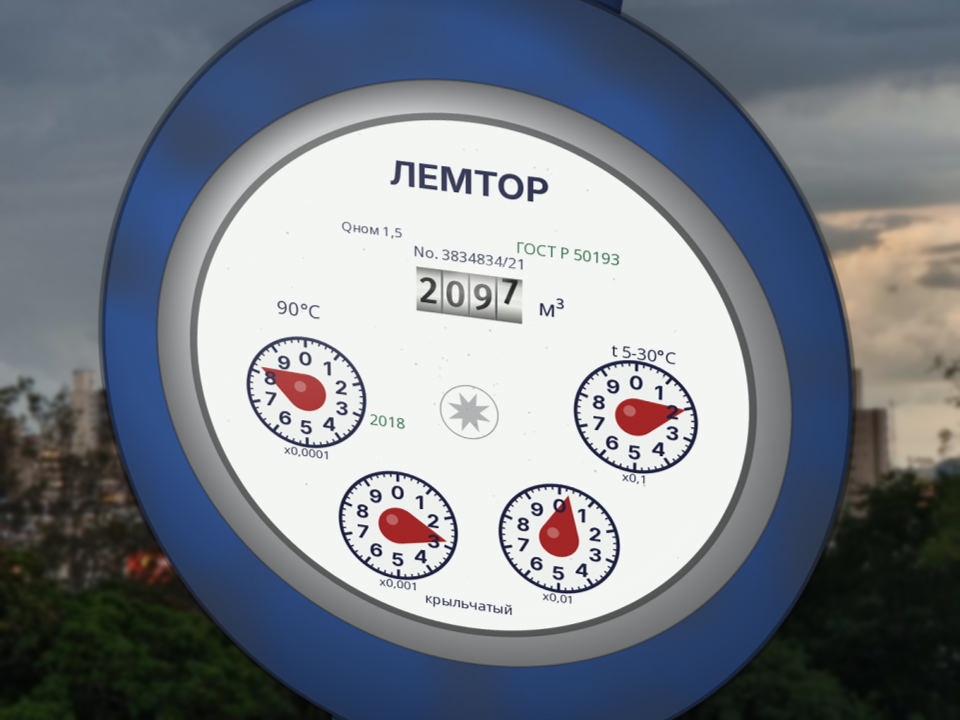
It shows 2097.2028 (m³)
